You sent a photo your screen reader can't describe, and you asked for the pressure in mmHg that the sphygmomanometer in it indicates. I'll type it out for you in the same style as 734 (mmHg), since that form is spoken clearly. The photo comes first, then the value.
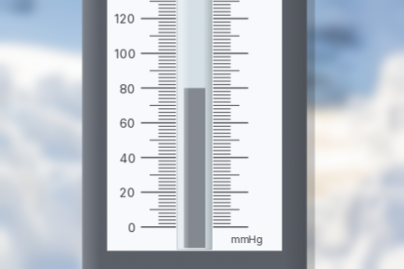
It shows 80 (mmHg)
